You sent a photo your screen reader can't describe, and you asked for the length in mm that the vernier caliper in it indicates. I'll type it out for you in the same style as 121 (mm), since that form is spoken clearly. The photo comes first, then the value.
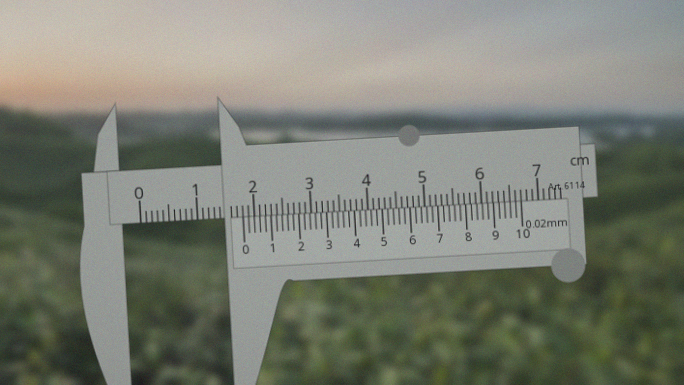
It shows 18.0 (mm)
